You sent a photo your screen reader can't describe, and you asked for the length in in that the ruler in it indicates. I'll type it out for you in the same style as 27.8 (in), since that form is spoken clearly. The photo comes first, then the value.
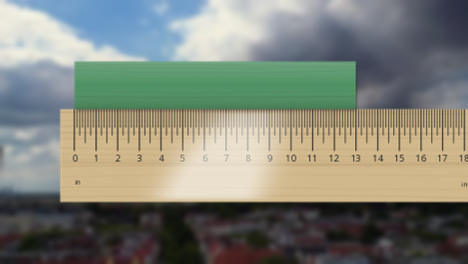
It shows 13 (in)
